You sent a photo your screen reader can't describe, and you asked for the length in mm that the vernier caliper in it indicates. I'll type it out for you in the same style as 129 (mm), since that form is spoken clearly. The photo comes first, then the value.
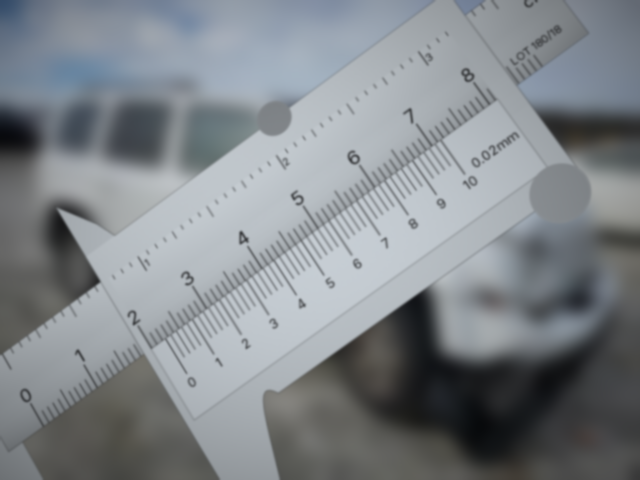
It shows 22.5 (mm)
